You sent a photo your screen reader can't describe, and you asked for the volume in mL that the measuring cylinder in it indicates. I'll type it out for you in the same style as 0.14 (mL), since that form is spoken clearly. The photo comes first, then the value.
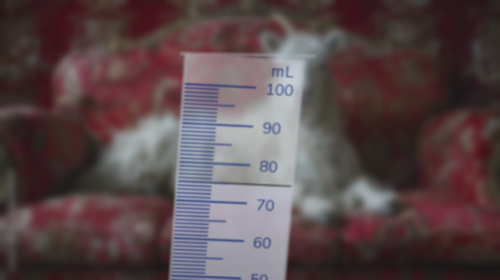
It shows 75 (mL)
